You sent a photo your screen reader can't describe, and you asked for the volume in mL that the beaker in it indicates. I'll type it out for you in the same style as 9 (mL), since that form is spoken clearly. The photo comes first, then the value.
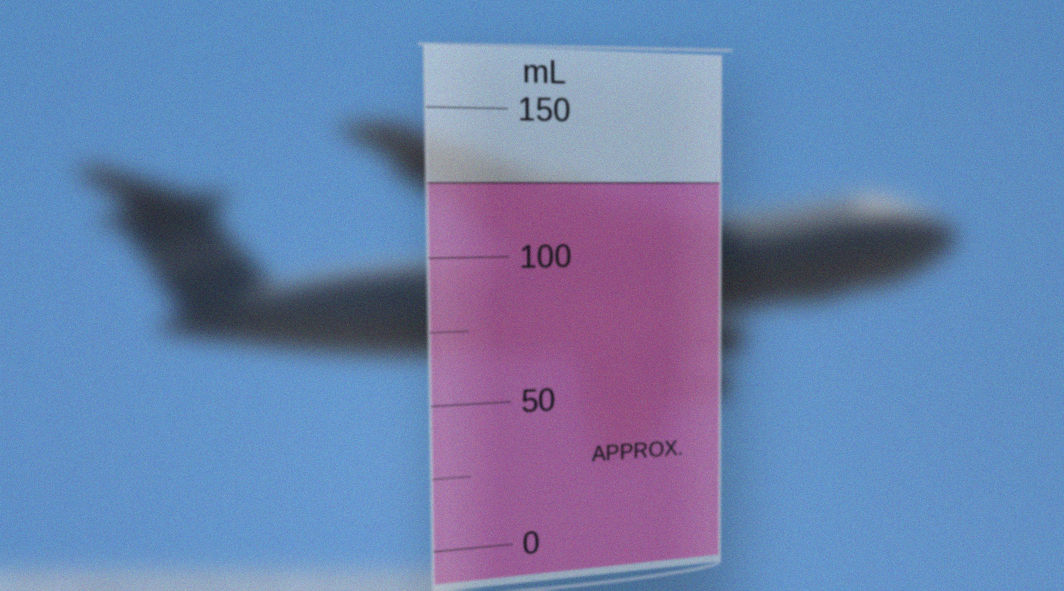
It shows 125 (mL)
